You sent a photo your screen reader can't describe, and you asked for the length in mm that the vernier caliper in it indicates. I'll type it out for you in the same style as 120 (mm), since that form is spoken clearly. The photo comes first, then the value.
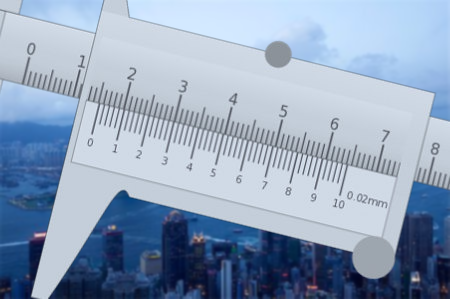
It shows 15.2 (mm)
